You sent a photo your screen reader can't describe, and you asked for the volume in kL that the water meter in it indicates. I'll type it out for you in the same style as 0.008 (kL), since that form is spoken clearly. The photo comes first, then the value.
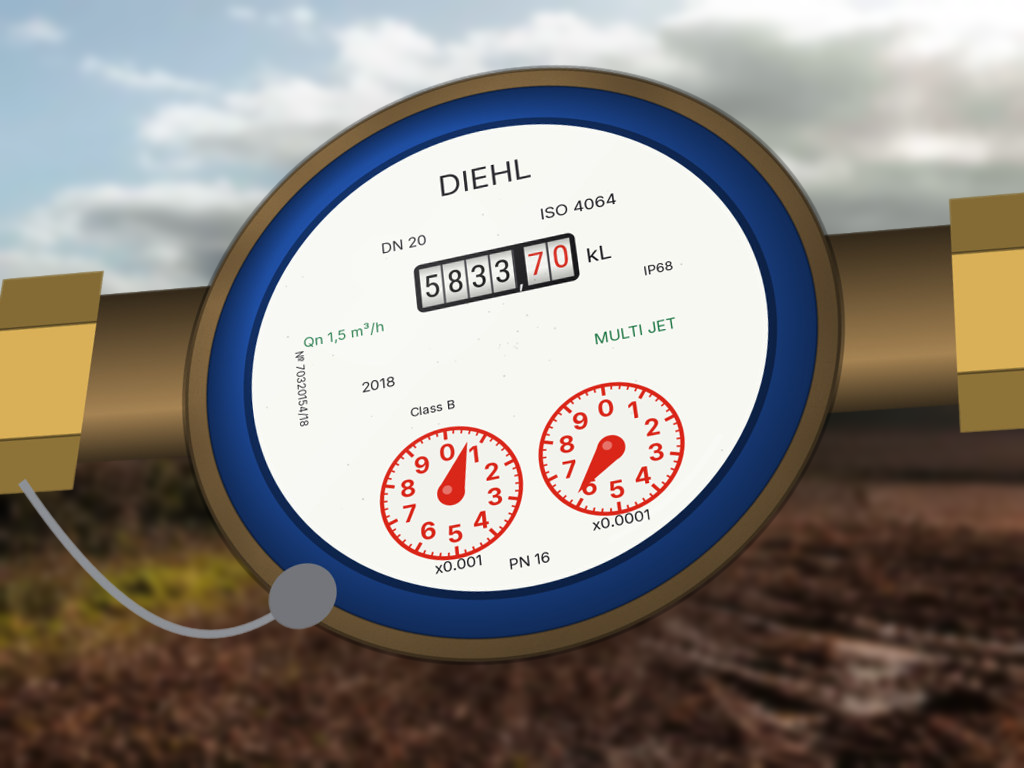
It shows 5833.7006 (kL)
